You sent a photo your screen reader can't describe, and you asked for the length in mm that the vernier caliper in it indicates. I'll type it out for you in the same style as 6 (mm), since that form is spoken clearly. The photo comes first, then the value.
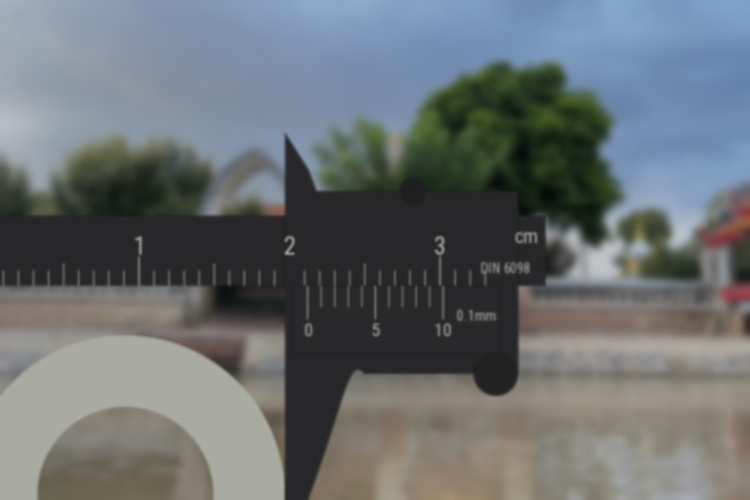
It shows 21.2 (mm)
